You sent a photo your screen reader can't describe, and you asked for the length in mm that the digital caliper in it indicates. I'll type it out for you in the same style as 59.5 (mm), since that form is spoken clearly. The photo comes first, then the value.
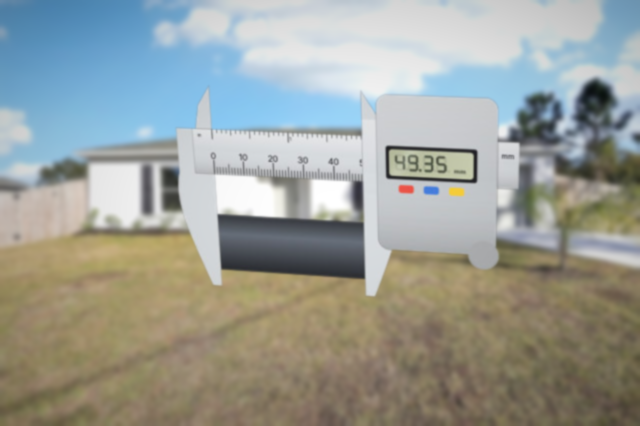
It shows 49.35 (mm)
